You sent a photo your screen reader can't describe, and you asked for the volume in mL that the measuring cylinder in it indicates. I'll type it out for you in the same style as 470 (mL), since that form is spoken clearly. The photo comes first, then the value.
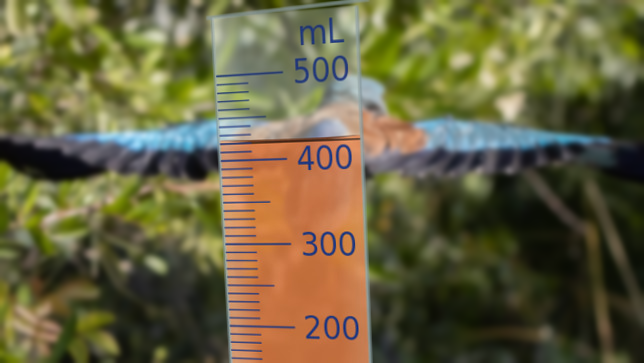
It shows 420 (mL)
